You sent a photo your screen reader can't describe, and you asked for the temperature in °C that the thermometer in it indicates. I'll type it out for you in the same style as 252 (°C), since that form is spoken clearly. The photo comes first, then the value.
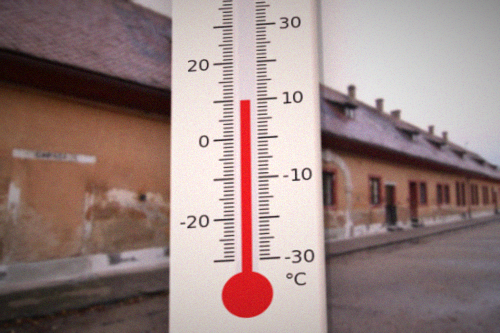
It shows 10 (°C)
